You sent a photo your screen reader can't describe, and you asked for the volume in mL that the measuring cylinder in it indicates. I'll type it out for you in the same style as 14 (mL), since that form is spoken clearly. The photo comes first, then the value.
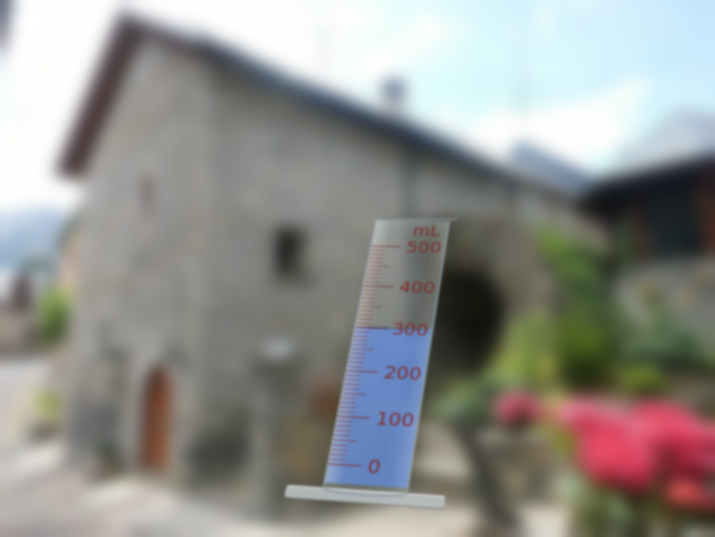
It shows 300 (mL)
